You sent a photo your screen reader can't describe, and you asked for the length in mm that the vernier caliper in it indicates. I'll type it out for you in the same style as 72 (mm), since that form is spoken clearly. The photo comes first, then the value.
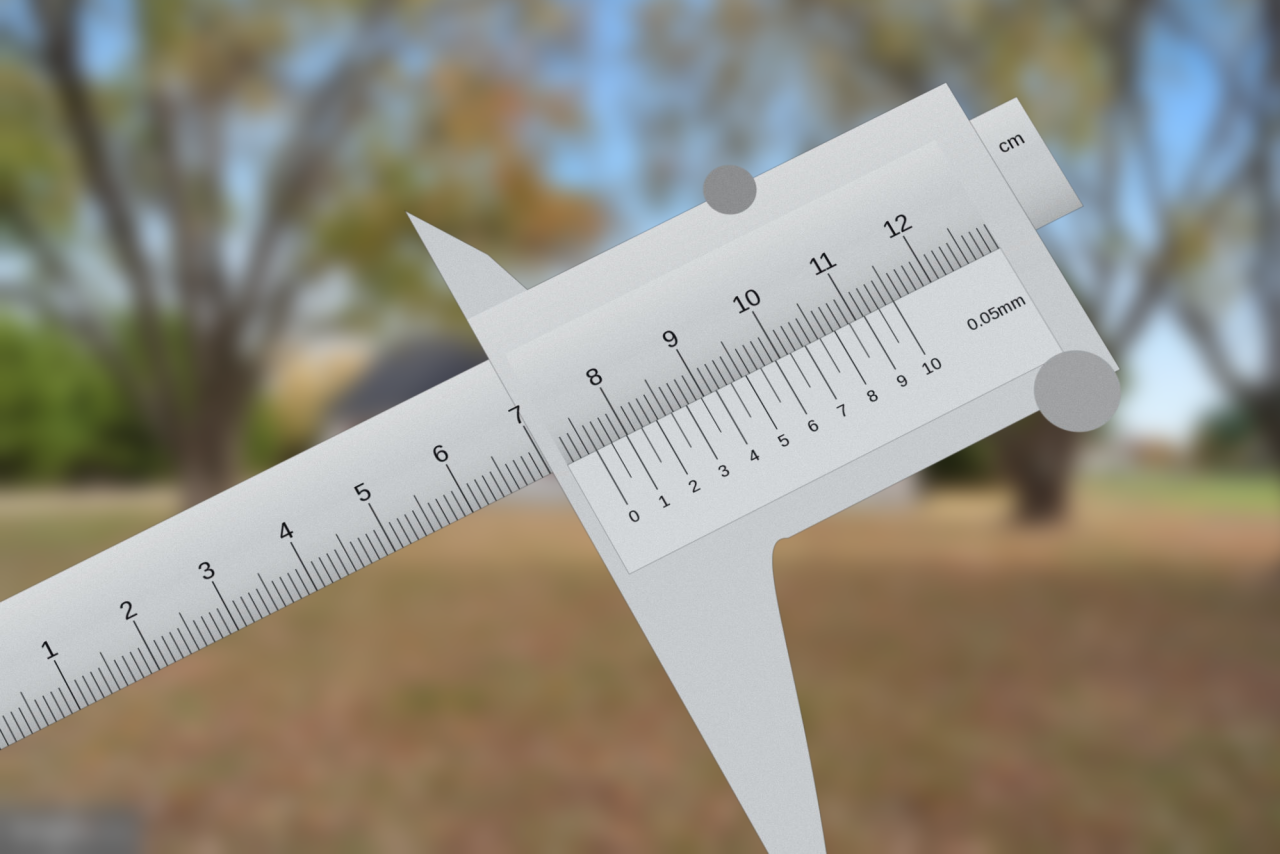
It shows 76.0 (mm)
